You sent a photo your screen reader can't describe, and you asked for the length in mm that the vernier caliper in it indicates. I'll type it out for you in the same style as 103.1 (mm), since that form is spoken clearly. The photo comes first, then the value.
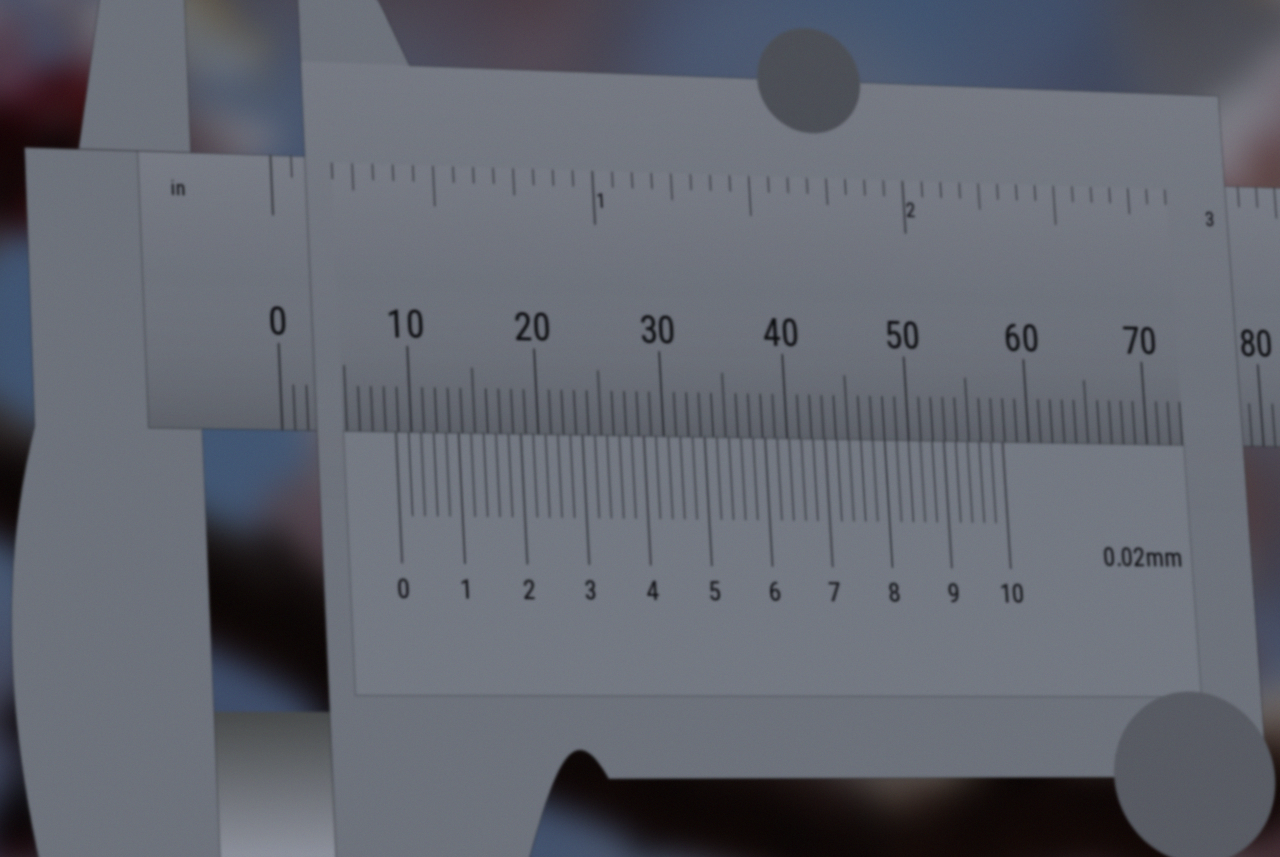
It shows 8.8 (mm)
